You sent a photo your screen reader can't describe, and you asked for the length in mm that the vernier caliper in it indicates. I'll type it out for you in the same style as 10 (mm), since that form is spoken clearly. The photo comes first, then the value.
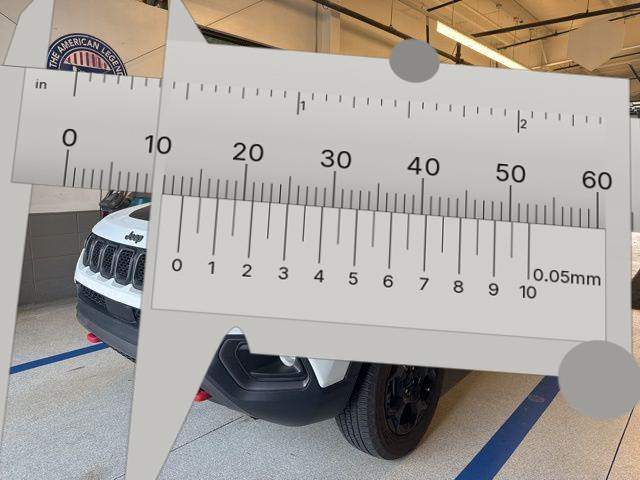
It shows 13.2 (mm)
